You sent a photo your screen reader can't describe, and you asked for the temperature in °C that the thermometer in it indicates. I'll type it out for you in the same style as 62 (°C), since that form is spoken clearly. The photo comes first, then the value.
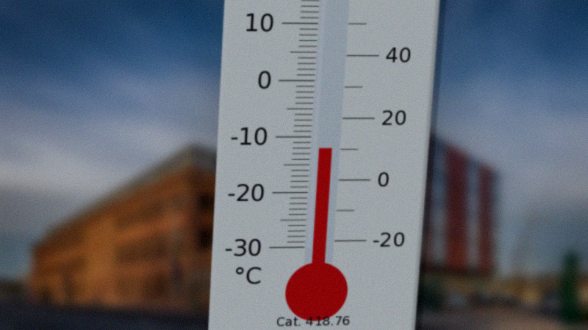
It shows -12 (°C)
